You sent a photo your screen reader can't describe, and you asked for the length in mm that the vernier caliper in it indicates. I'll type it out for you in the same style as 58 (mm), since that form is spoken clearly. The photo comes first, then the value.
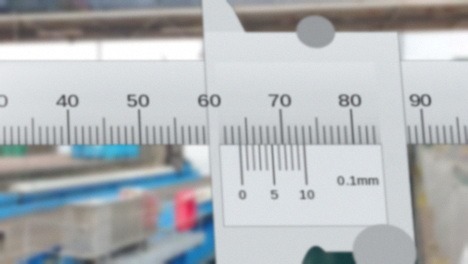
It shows 64.0 (mm)
